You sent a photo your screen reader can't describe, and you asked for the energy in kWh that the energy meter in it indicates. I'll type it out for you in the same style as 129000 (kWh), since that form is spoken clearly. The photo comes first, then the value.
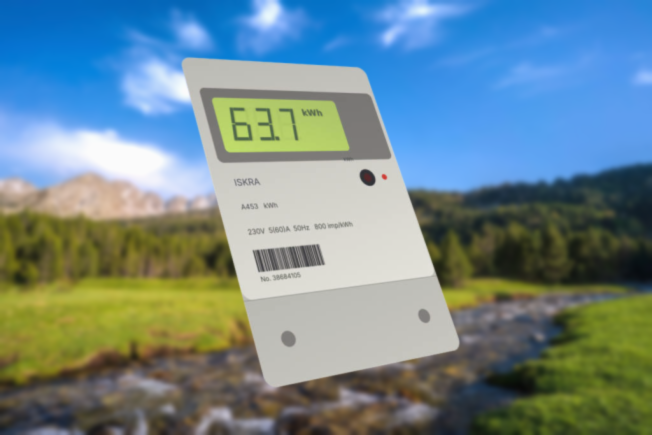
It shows 63.7 (kWh)
